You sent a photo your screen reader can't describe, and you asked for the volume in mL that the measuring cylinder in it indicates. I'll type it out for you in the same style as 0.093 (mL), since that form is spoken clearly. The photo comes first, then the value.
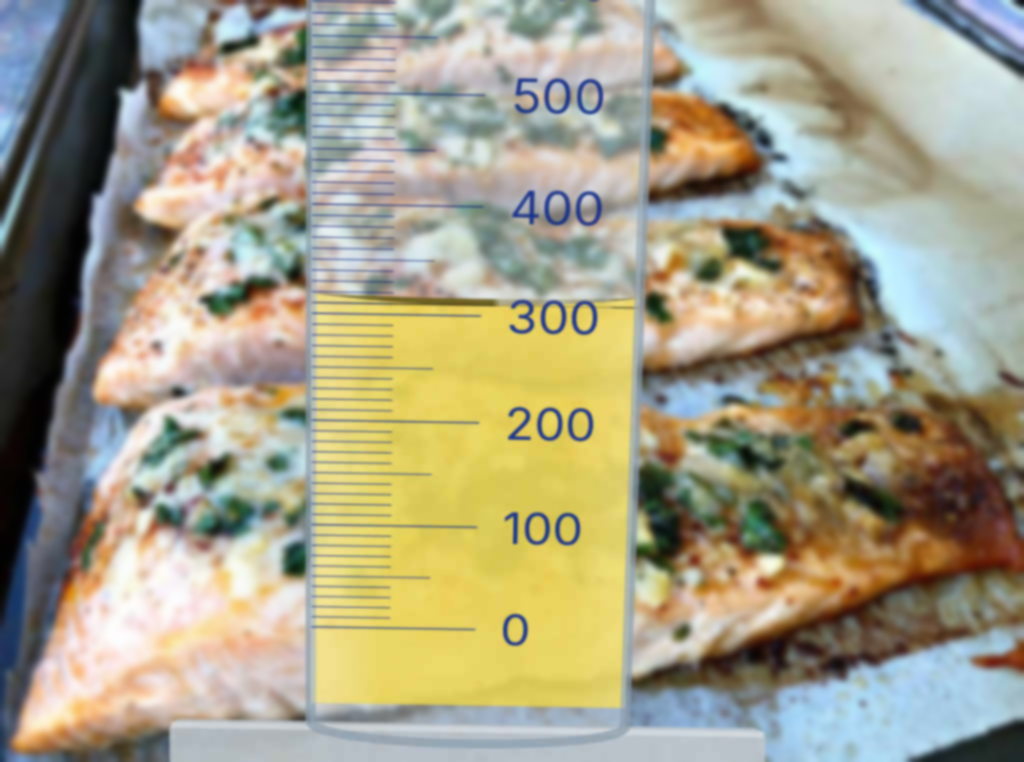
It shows 310 (mL)
